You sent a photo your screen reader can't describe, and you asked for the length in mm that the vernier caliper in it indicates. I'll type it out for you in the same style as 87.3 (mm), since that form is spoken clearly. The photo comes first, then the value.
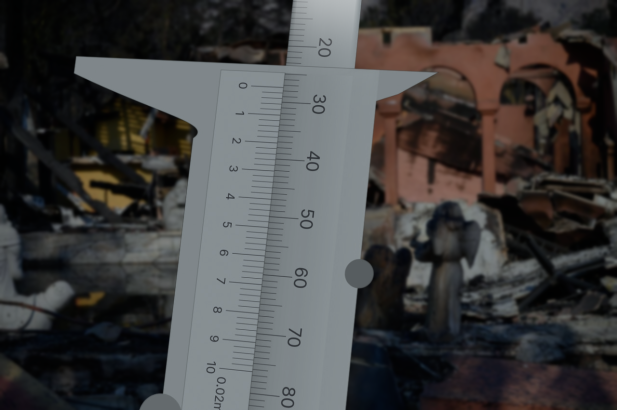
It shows 27.4 (mm)
